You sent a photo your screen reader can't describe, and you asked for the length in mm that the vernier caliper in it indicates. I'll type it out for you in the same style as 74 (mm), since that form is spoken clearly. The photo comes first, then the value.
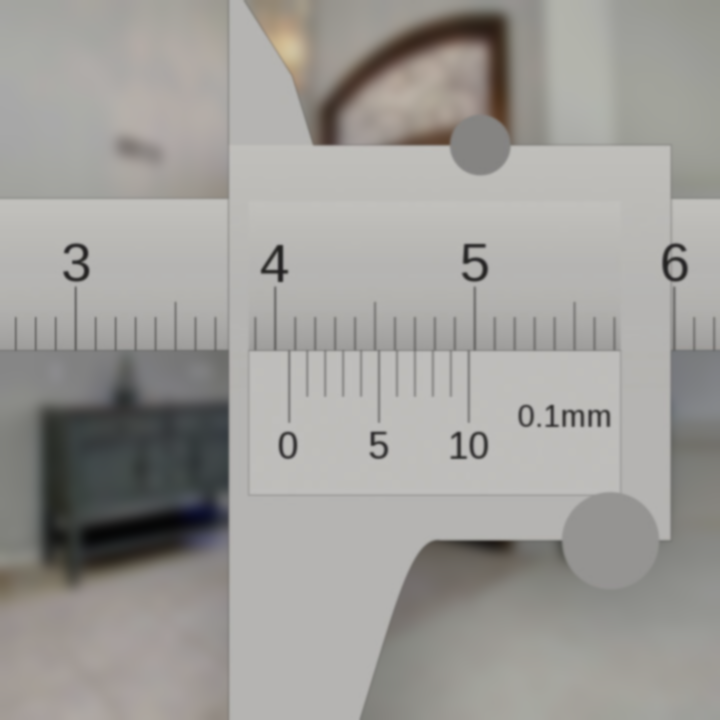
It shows 40.7 (mm)
